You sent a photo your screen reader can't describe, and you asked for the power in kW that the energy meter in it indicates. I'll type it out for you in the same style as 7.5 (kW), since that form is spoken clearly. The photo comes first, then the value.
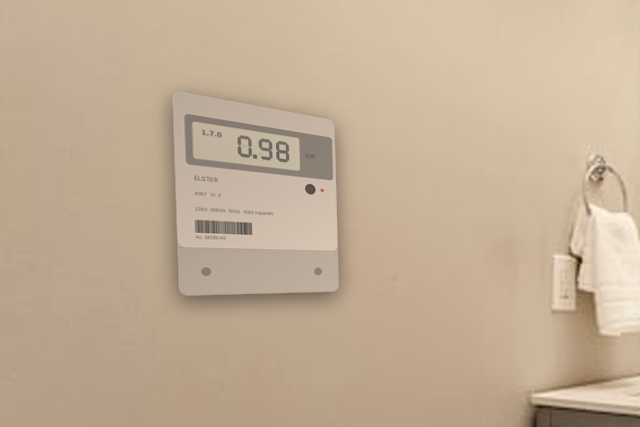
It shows 0.98 (kW)
